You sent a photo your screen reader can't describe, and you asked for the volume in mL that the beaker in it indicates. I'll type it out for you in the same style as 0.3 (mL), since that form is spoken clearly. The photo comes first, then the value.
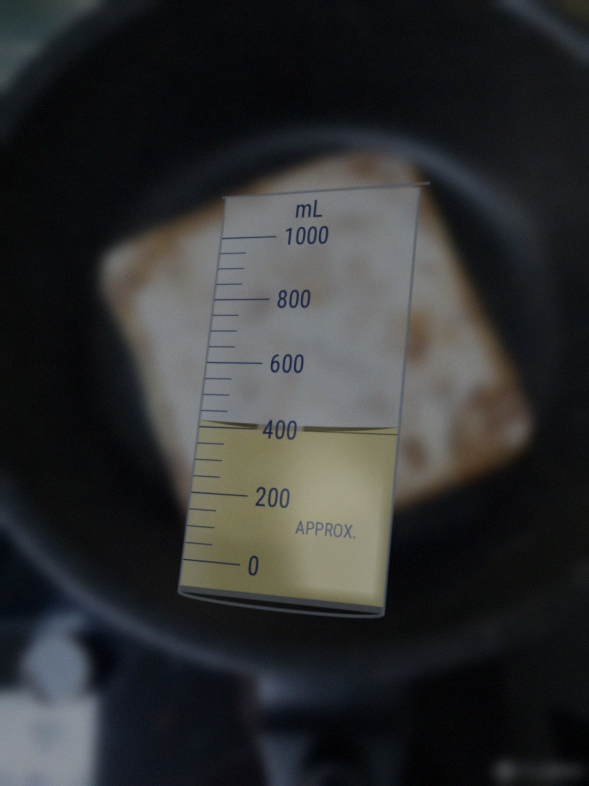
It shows 400 (mL)
